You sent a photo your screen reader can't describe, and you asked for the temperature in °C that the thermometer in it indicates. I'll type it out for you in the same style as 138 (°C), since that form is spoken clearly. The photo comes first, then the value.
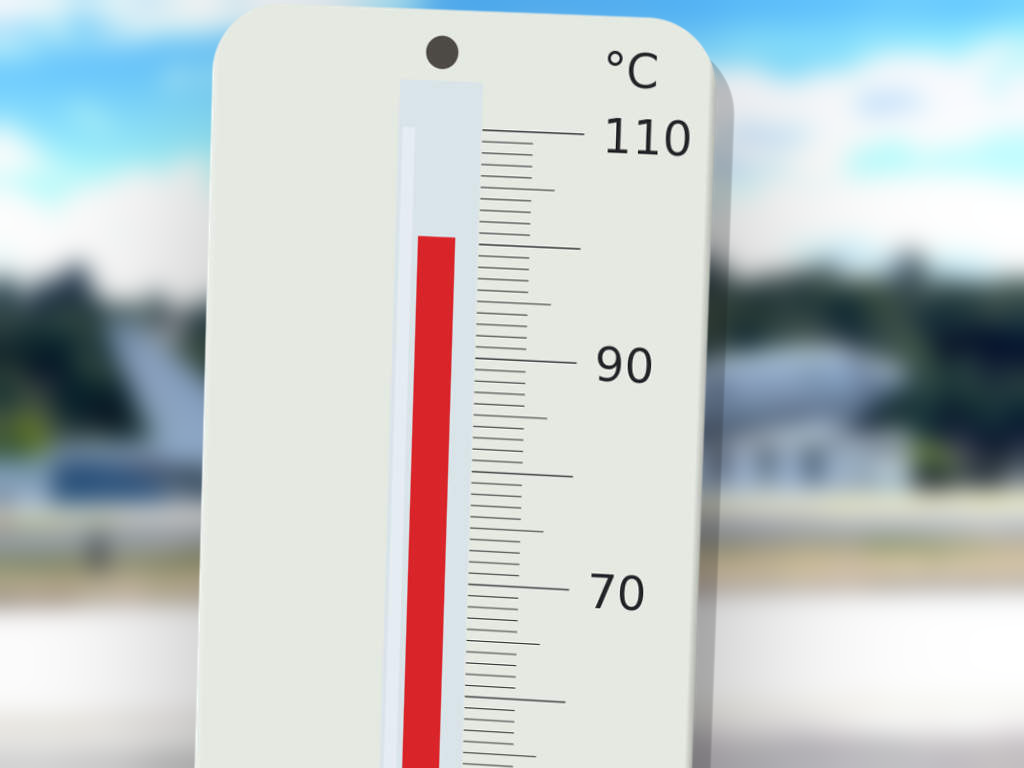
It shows 100.5 (°C)
